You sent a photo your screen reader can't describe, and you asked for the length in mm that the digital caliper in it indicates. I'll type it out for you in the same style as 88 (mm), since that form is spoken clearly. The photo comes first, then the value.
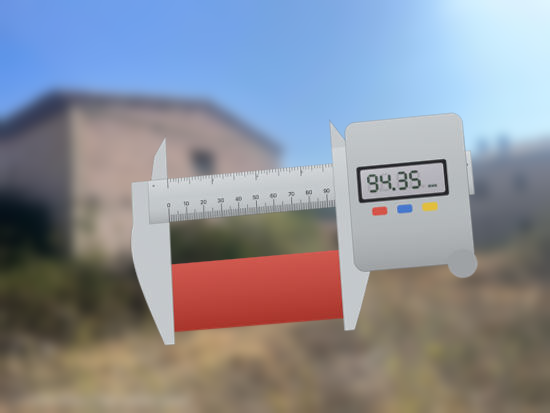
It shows 94.35 (mm)
